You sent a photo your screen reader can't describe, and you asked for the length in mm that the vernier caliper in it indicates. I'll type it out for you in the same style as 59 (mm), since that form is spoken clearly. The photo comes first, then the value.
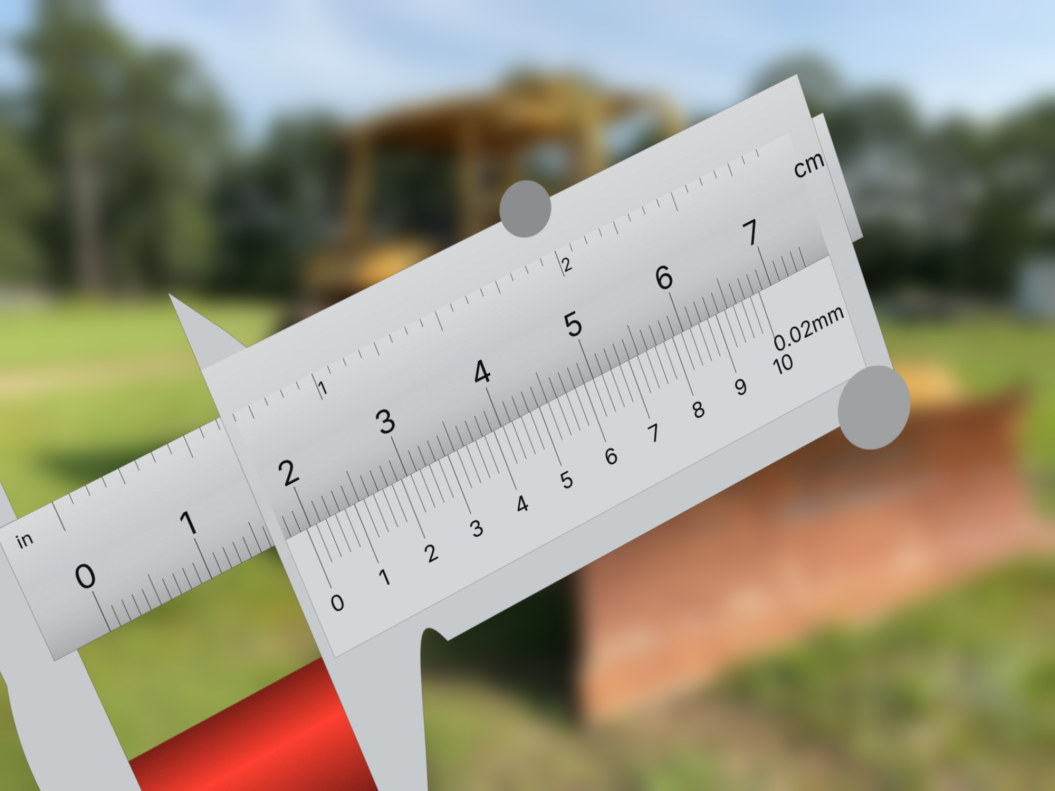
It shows 19.6 (mm)
